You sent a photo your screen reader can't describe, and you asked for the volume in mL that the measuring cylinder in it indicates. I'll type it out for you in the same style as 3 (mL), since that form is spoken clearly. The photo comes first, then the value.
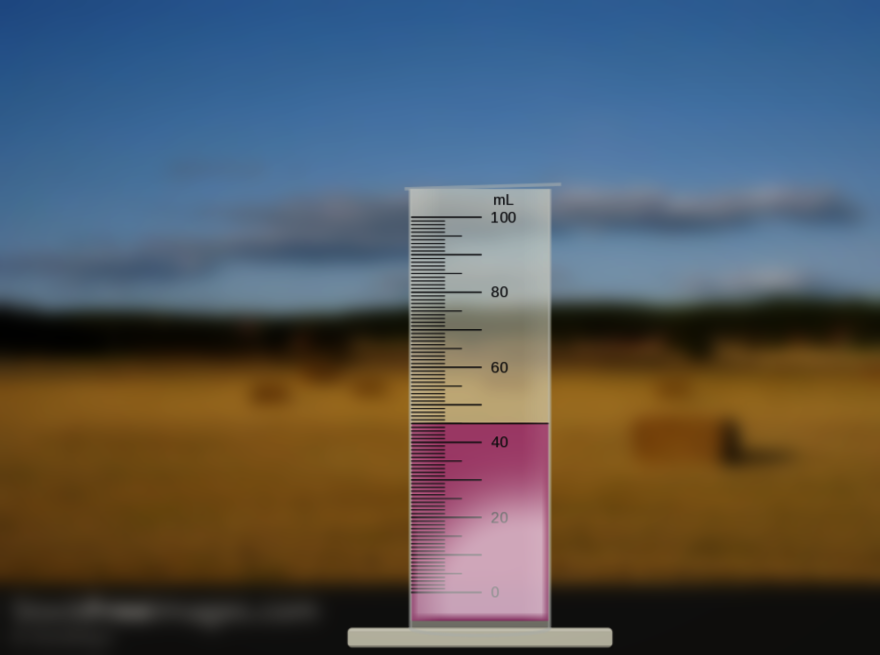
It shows 45 (mL)
